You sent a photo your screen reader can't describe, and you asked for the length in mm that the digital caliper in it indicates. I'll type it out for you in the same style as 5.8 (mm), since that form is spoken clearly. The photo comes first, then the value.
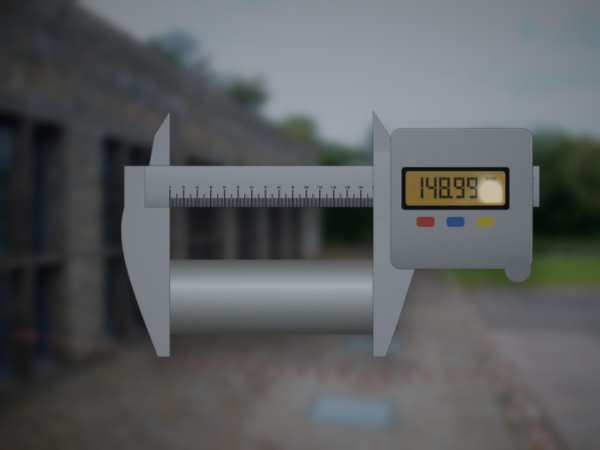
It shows 148.99 (mm)
